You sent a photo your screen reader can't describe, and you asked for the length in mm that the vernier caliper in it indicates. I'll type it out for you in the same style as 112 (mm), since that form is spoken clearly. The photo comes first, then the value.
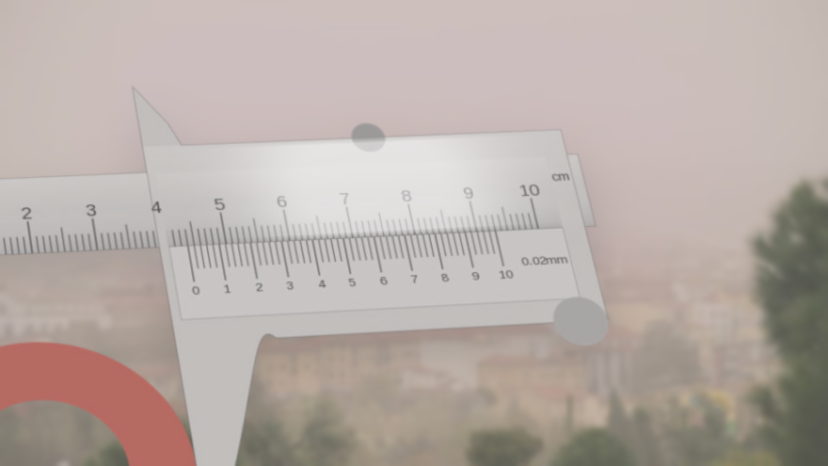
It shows 44.0 (mm)
